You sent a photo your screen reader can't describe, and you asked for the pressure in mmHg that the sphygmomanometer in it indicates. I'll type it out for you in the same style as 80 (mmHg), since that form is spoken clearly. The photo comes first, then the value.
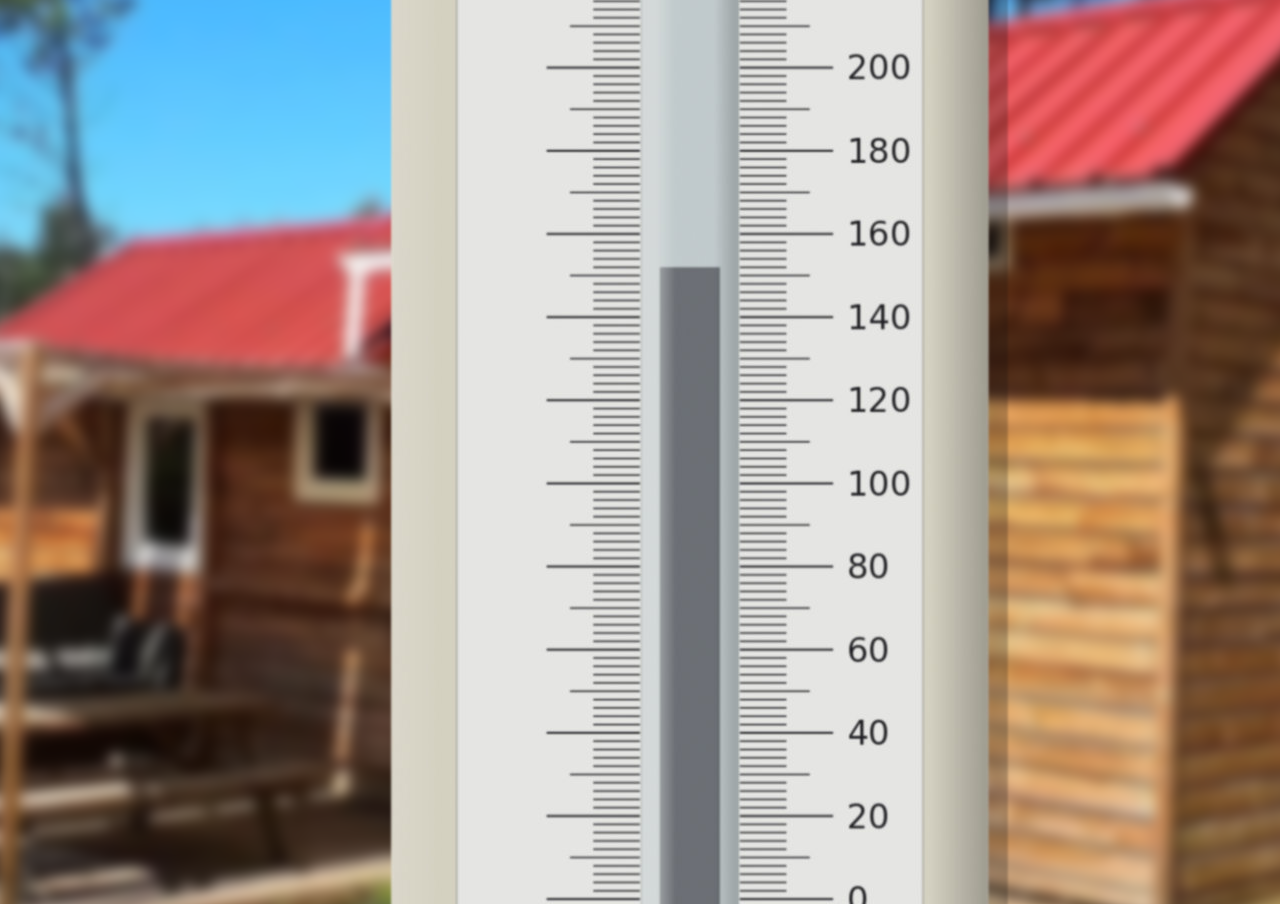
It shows 152 (mmHg)
